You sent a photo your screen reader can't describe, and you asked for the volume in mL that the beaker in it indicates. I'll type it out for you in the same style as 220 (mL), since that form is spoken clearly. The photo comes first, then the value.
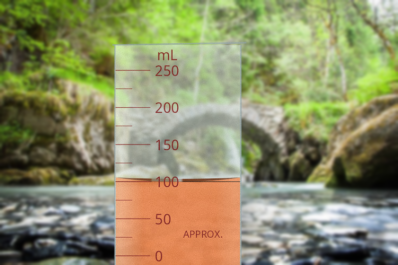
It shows 100 (mL)
